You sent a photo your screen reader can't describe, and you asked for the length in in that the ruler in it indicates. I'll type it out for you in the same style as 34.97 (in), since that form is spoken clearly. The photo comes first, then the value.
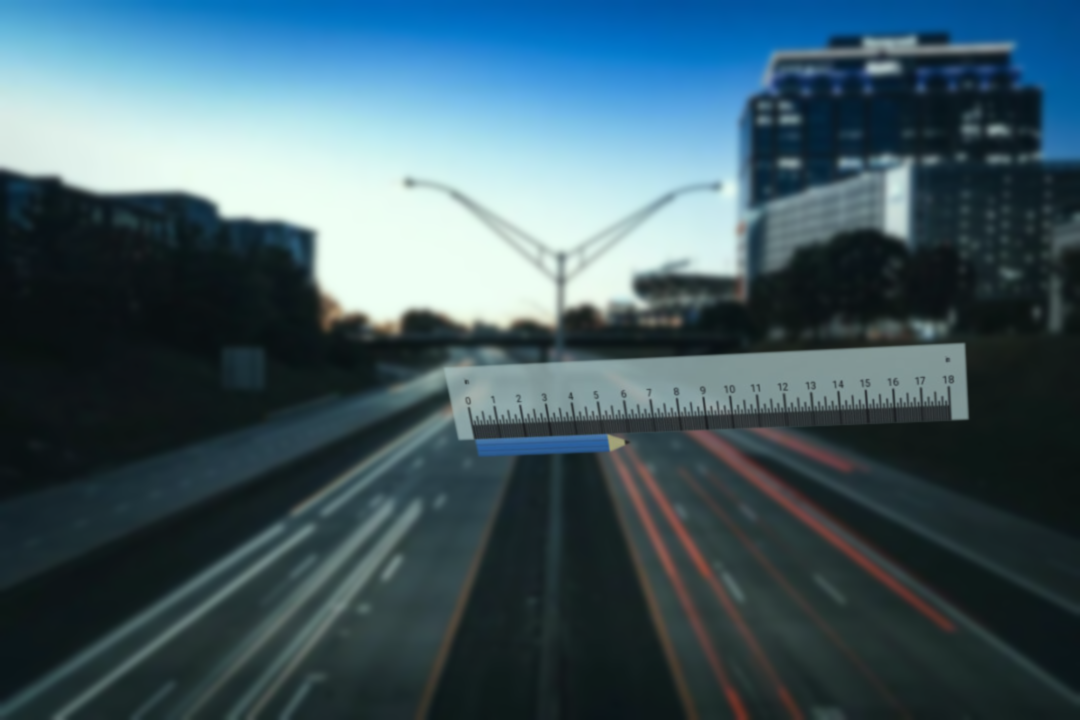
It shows 6 (in)
